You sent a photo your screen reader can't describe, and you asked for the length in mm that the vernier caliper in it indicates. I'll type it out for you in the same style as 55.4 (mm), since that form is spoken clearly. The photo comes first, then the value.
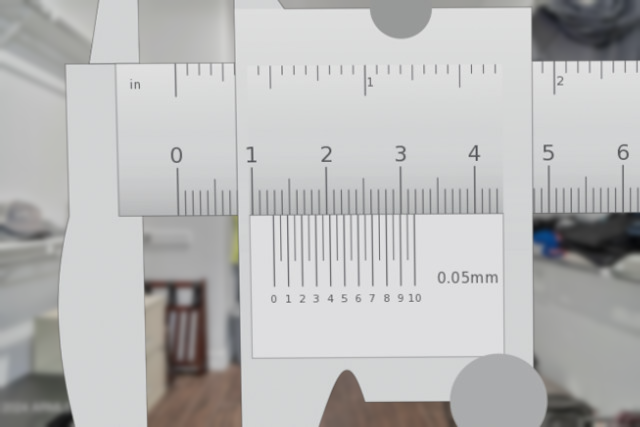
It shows 12.8 (mm)
